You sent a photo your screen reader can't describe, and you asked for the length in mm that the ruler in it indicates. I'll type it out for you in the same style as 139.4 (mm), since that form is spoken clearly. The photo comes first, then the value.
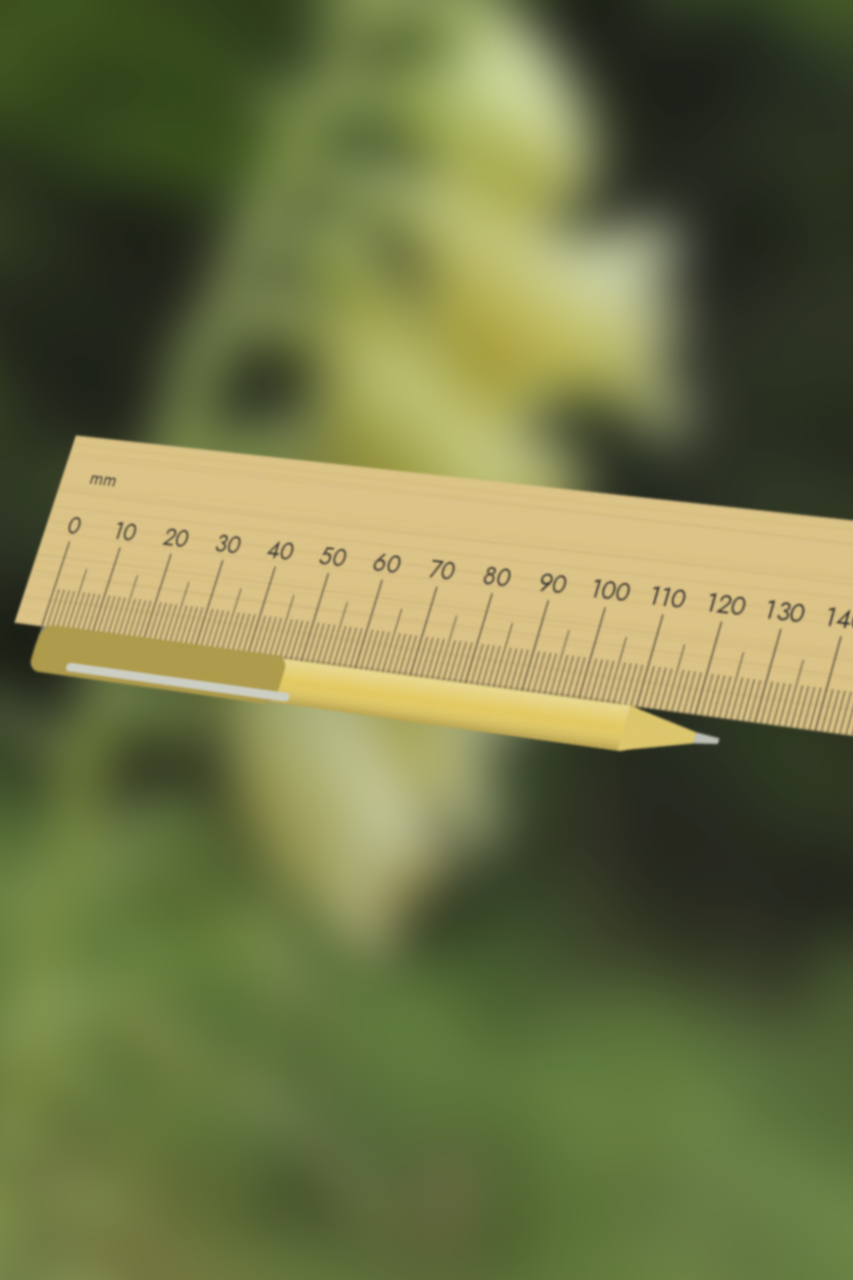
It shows 125 (mm)
